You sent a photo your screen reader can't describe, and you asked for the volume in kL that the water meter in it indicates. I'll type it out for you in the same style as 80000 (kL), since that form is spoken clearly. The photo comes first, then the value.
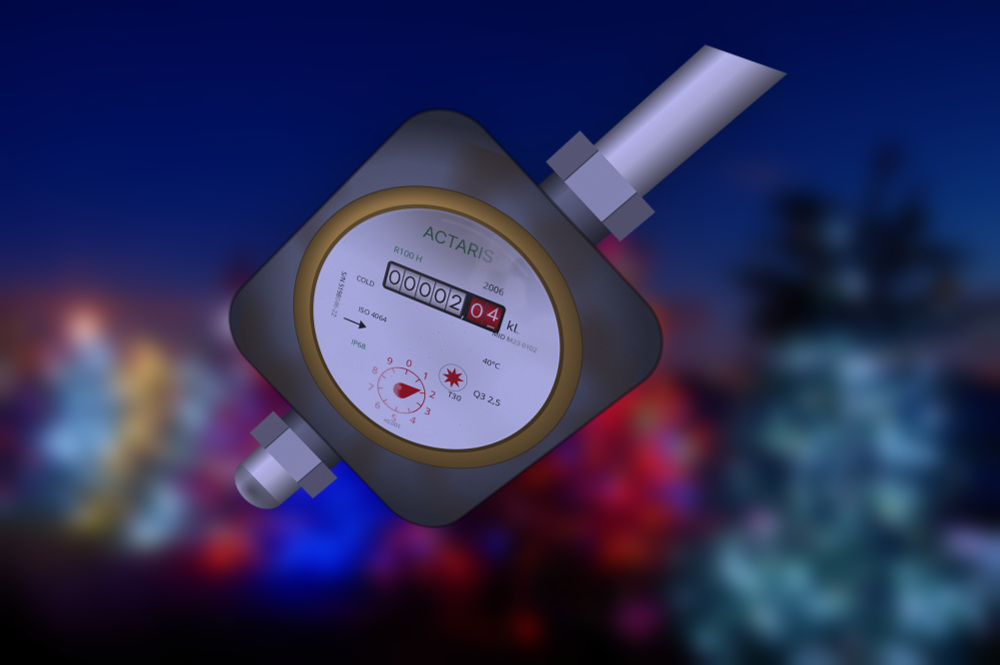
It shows 2.041 (kL)
